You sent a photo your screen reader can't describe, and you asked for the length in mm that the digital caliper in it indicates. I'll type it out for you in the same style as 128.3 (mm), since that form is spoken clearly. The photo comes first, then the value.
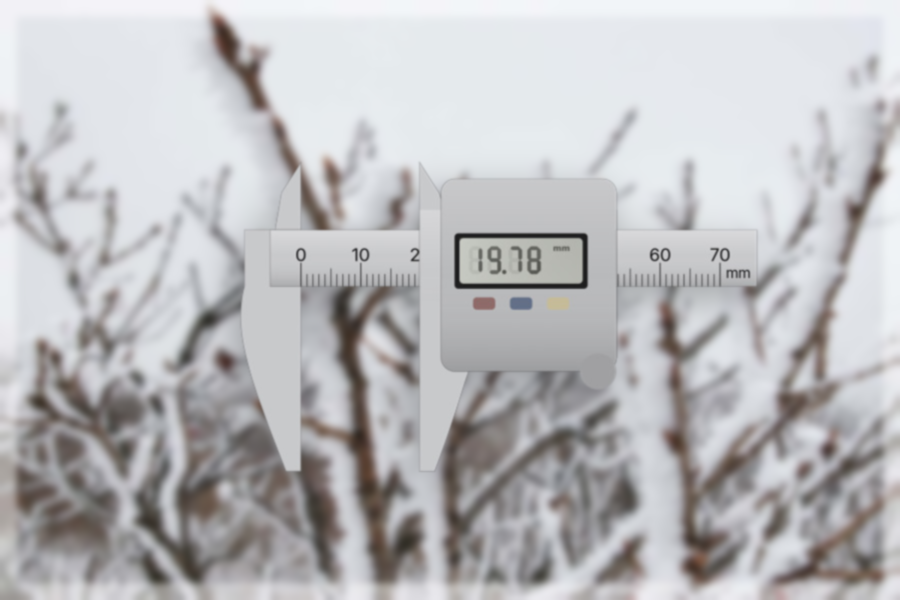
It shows 19.78 (mm)
